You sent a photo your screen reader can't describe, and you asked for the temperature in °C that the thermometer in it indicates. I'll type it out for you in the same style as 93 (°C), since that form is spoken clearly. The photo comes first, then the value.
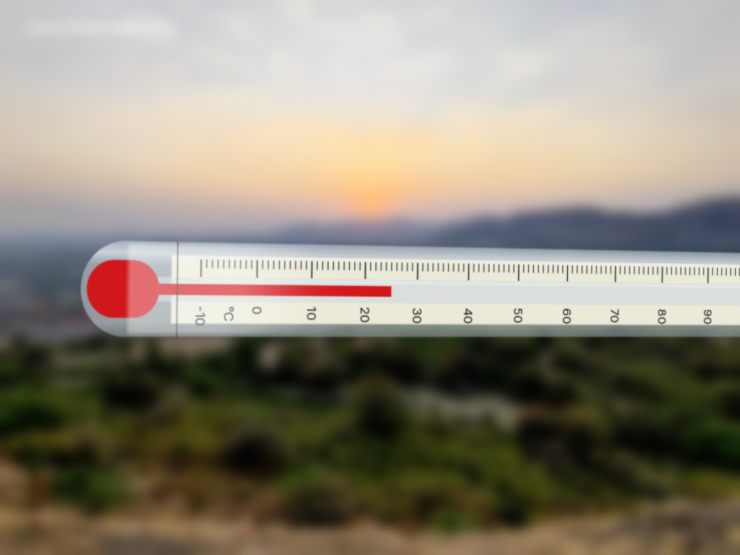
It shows 25 (°C)
